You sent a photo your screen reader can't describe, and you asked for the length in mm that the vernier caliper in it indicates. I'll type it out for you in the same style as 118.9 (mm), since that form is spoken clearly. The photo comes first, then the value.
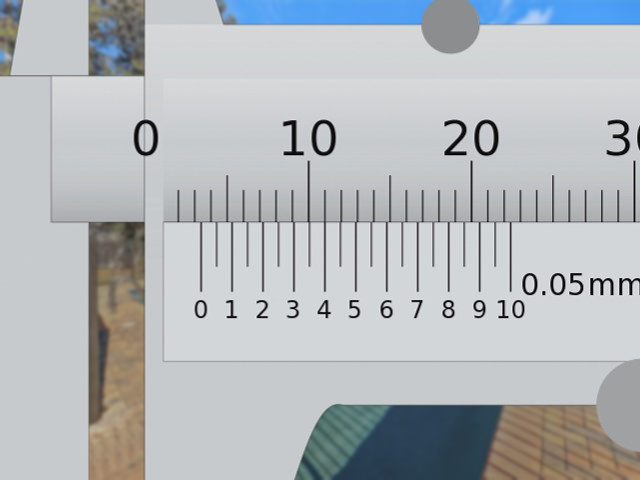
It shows 3.4 (mm)
